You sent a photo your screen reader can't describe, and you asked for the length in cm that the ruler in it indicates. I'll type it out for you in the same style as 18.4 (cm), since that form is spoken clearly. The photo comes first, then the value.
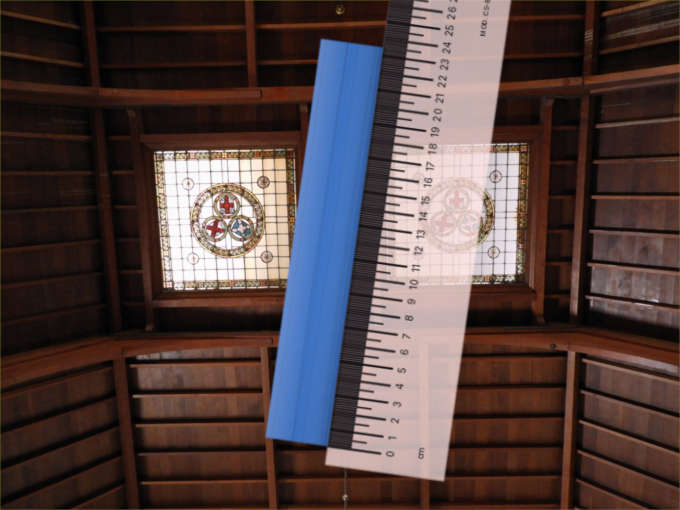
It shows 23.5 (cm)
